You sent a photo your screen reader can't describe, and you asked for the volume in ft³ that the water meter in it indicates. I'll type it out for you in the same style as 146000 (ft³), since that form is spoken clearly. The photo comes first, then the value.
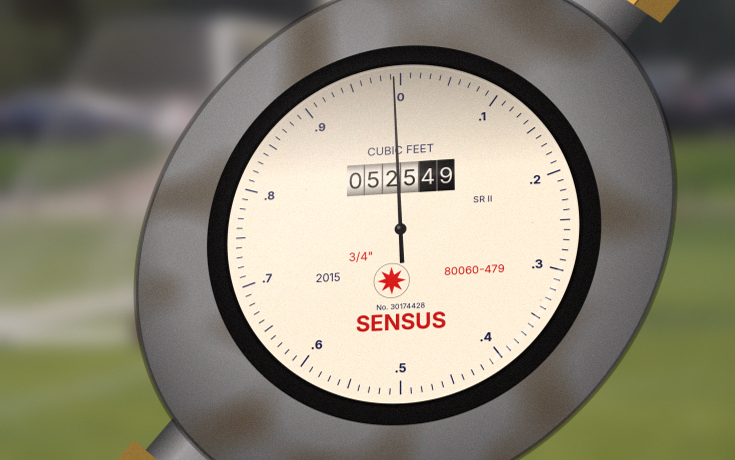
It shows 52548.99 (ft³)
